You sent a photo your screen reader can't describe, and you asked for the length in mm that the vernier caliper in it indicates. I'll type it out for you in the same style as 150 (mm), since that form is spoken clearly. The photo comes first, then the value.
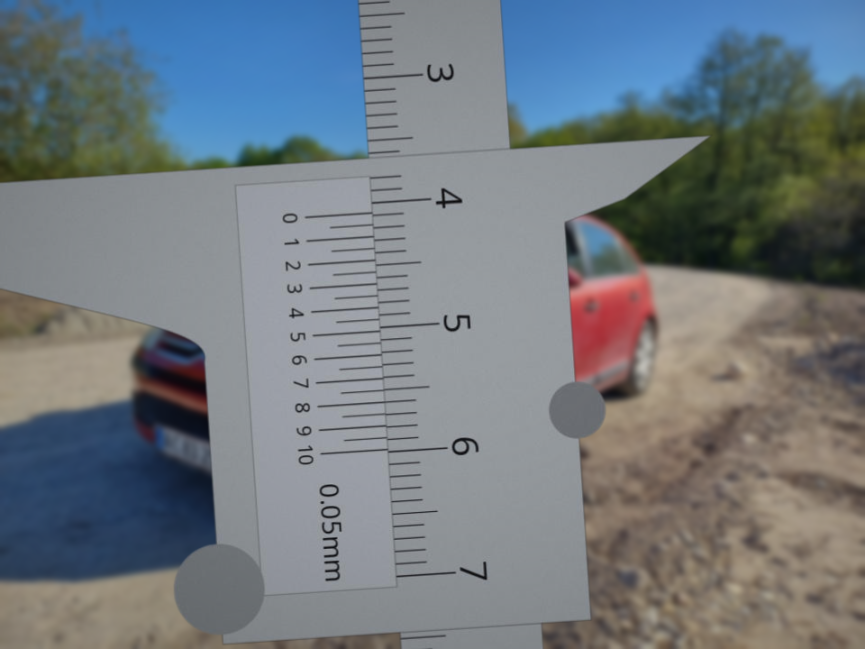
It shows 40.8 (mm)
